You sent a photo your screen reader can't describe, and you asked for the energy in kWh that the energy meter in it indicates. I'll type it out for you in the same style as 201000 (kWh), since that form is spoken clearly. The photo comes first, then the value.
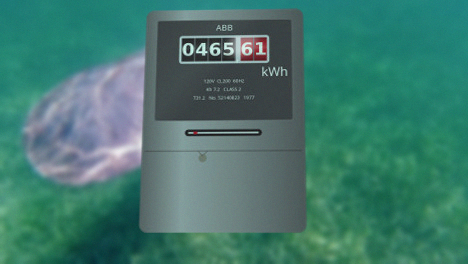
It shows 465.61 (kWh)
